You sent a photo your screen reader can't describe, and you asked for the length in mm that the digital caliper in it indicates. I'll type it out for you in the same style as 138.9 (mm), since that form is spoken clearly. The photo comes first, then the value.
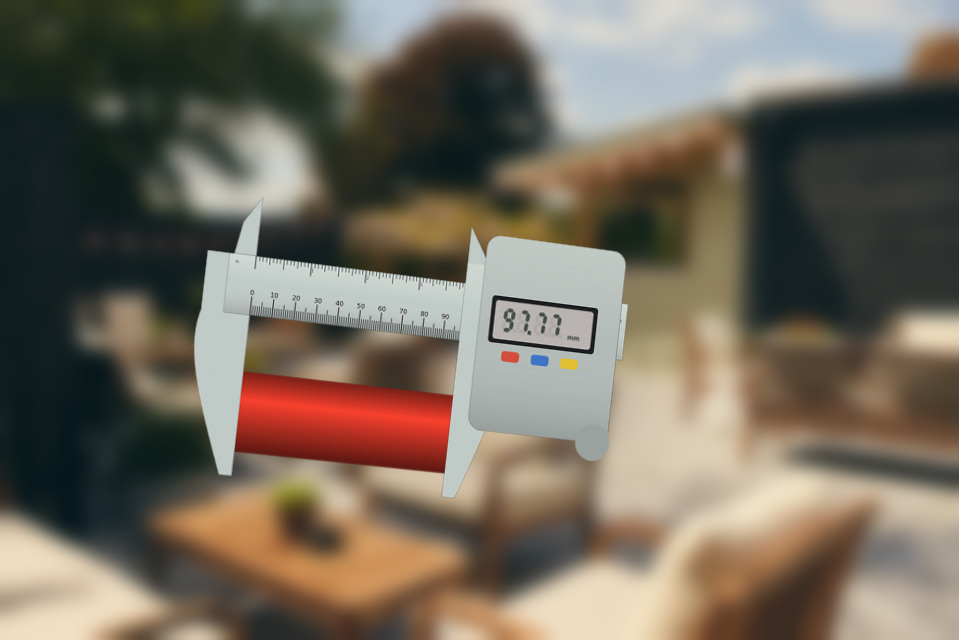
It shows 97.77 (mm)
